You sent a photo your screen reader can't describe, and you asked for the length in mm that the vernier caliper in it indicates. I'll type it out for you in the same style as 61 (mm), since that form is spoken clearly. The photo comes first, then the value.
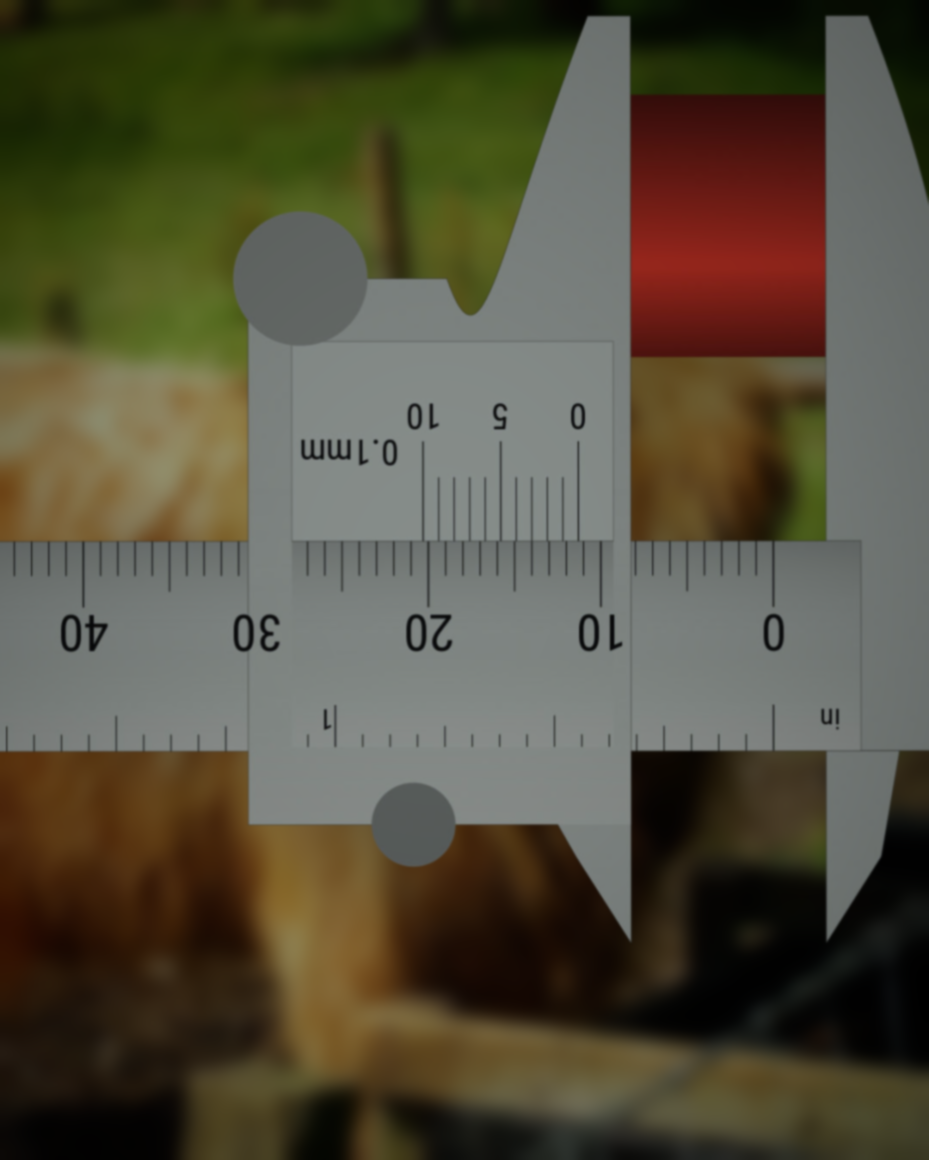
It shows 11.3 (mm)
